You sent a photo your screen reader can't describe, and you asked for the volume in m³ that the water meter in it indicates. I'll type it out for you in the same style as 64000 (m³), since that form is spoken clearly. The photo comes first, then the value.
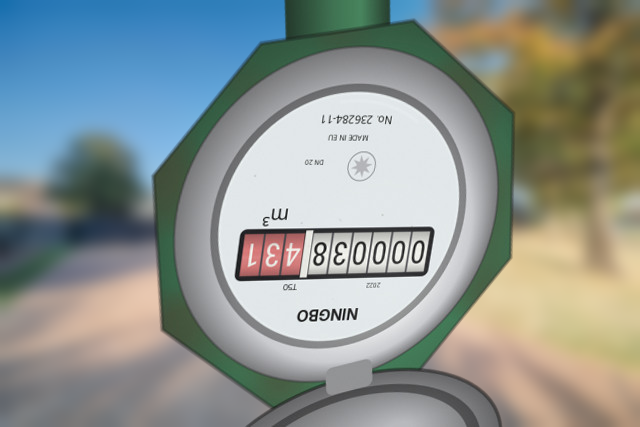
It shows 38.431 (m³)
